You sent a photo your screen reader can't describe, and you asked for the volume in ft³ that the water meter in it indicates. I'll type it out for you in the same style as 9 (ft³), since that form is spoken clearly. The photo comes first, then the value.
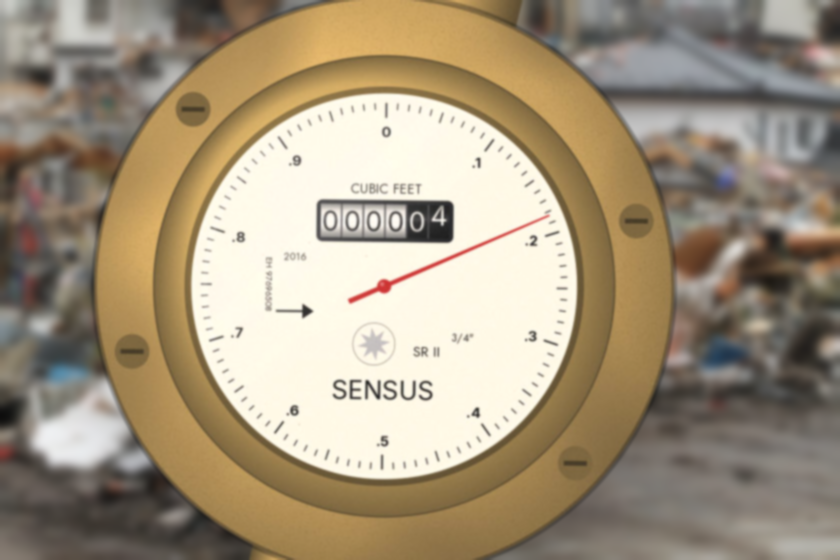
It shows 4.18 (ft³)
